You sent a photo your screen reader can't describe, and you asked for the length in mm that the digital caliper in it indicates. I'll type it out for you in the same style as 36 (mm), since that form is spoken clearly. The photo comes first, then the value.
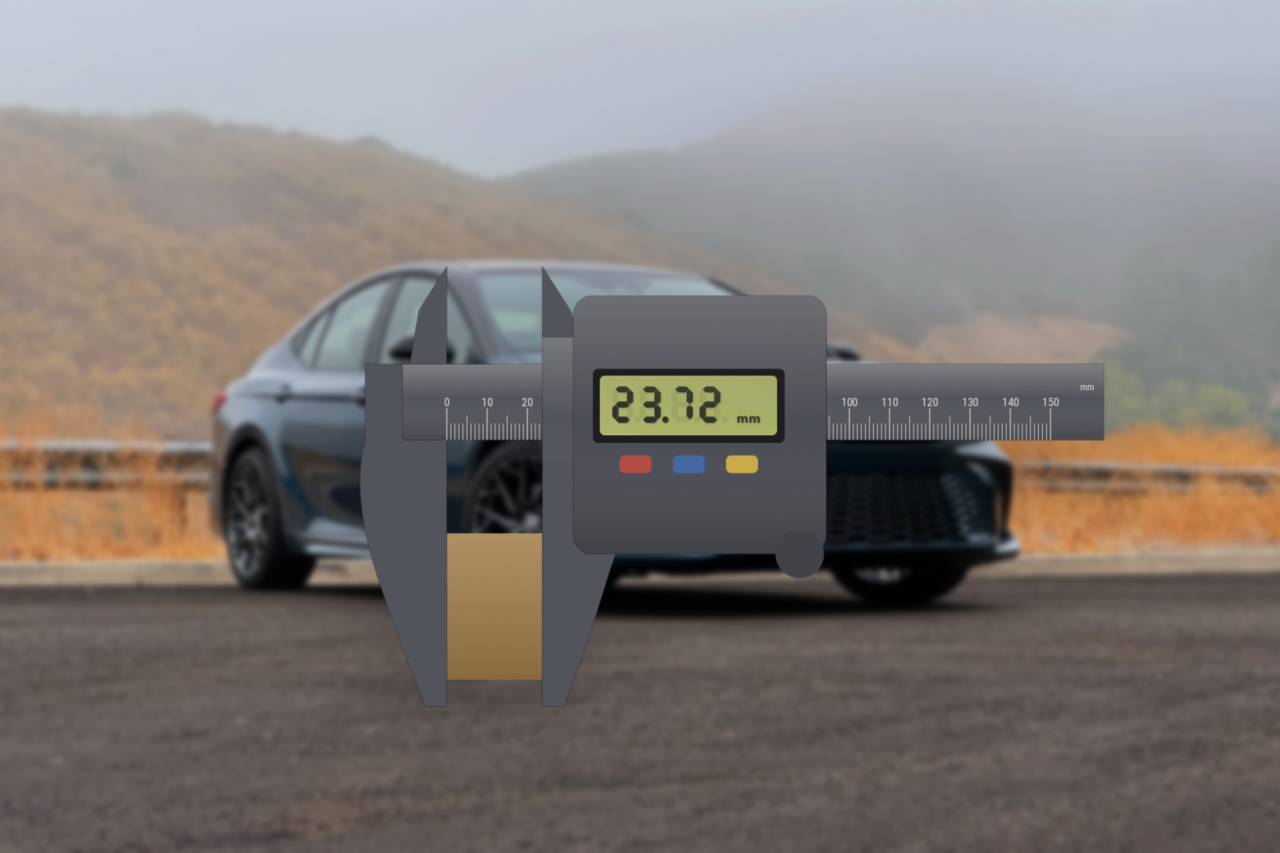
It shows 23.72 (mm)
